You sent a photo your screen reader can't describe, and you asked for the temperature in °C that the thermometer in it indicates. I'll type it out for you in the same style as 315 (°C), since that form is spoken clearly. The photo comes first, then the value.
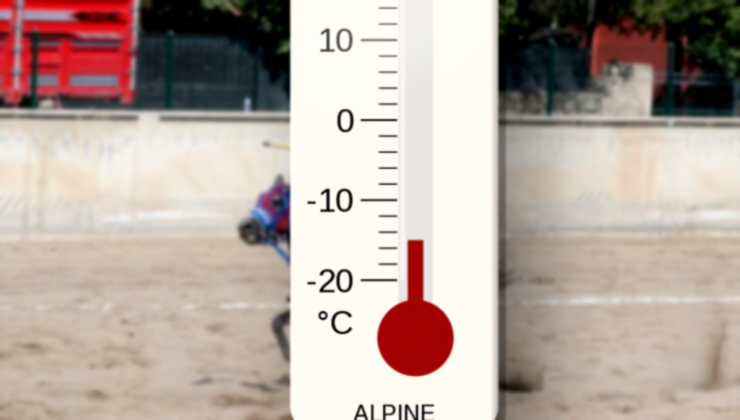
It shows -15 (°C)
